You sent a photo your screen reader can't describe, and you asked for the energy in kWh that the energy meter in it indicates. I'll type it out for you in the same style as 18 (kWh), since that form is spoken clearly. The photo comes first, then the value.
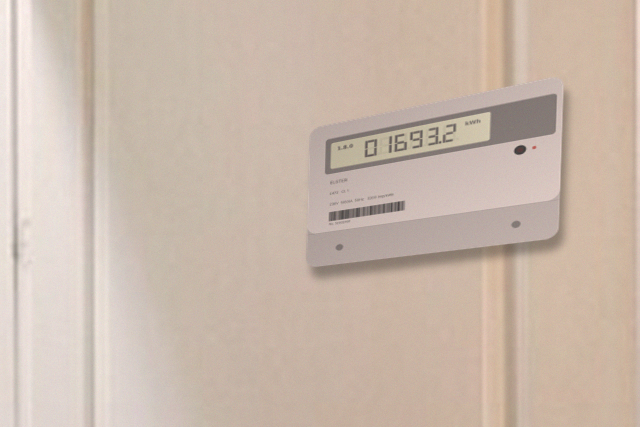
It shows 1693.2 (kWh)
